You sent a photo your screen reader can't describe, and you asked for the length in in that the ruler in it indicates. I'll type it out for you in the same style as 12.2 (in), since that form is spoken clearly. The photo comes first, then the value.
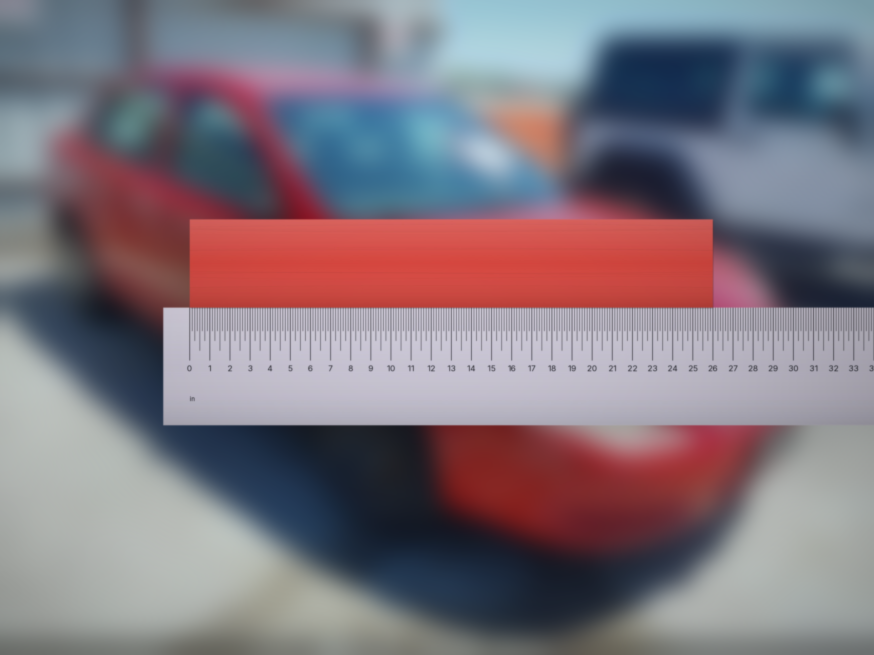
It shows 26 (in)
